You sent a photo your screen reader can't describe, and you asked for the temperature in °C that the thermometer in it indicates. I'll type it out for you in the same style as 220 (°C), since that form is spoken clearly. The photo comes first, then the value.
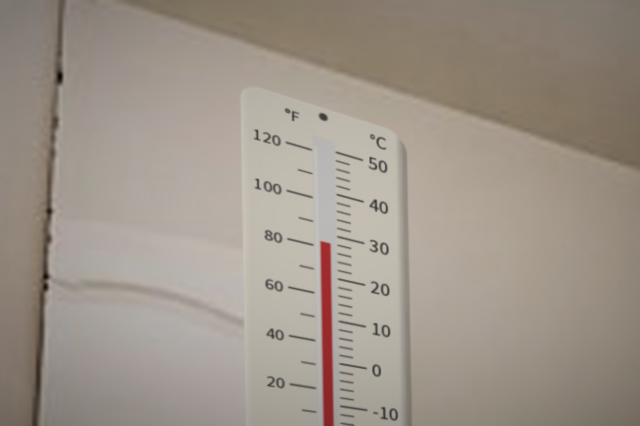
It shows 28 (°C)
